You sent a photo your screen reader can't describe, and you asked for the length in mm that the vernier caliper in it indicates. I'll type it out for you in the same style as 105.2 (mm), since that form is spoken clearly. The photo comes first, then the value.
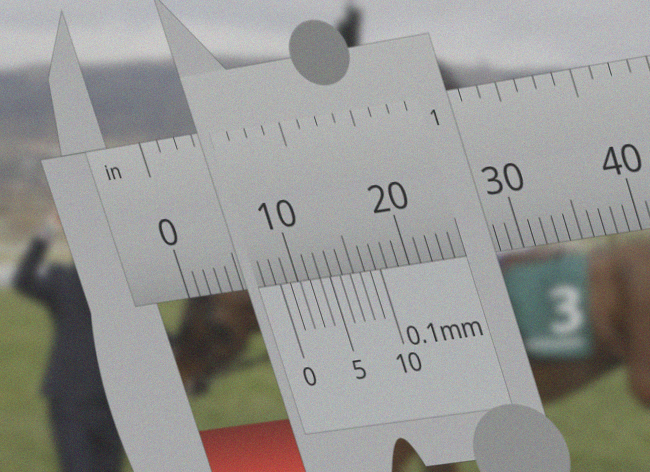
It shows 8.4 (mm)
